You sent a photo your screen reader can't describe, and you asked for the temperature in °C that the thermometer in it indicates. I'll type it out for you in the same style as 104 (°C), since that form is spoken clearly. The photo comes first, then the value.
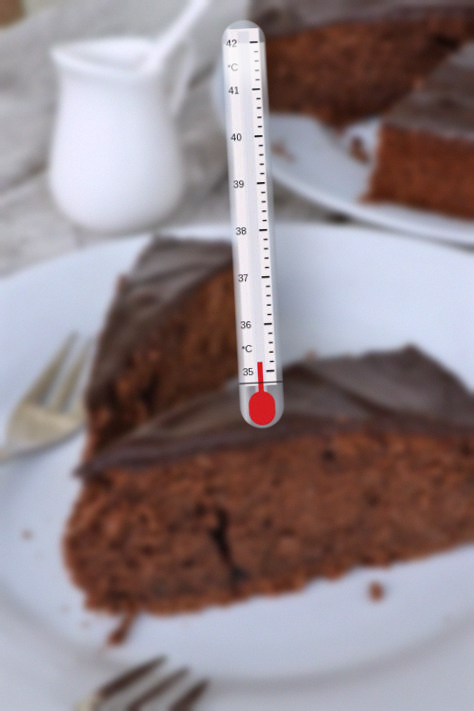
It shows 35.2 (°C)
